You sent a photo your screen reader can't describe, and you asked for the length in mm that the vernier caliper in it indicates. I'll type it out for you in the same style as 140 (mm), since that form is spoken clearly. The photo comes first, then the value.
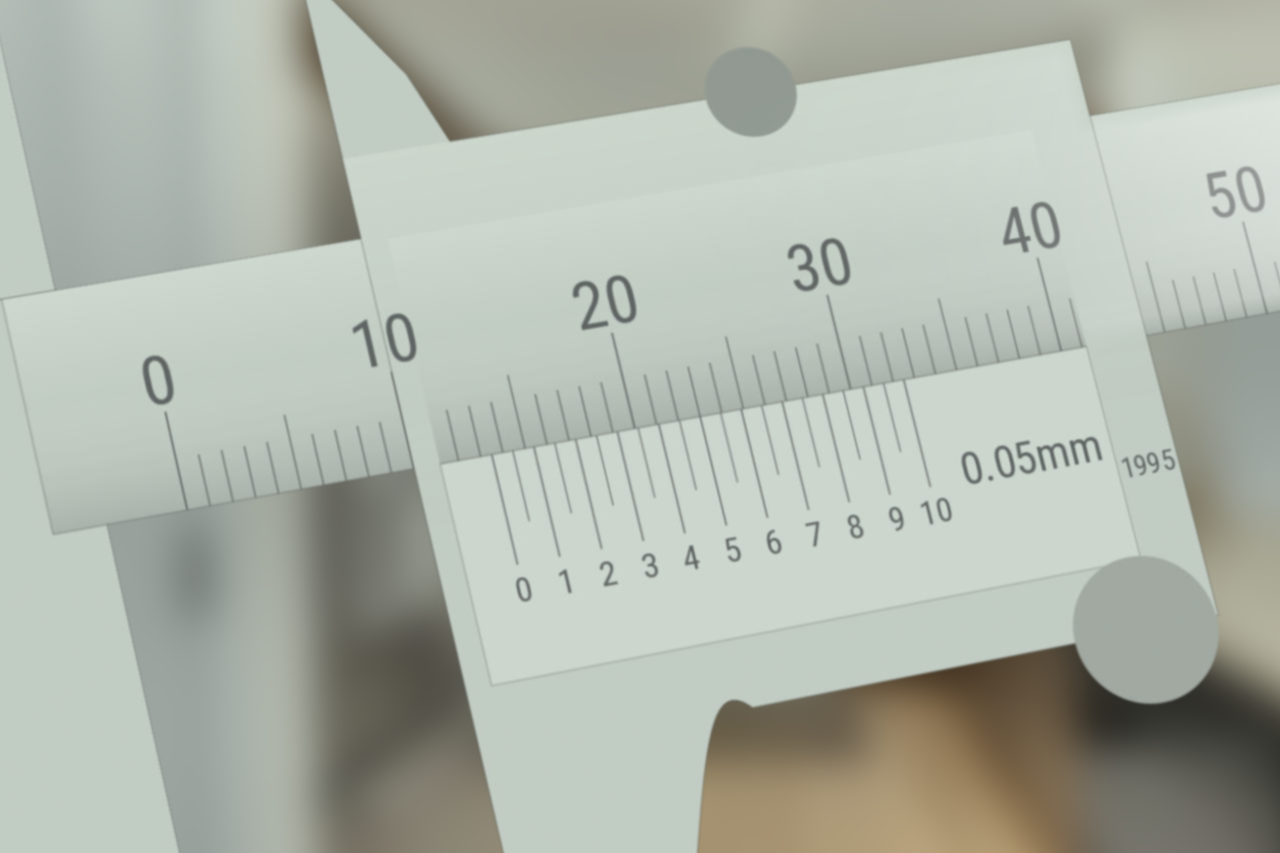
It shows 13.5 (mm)
